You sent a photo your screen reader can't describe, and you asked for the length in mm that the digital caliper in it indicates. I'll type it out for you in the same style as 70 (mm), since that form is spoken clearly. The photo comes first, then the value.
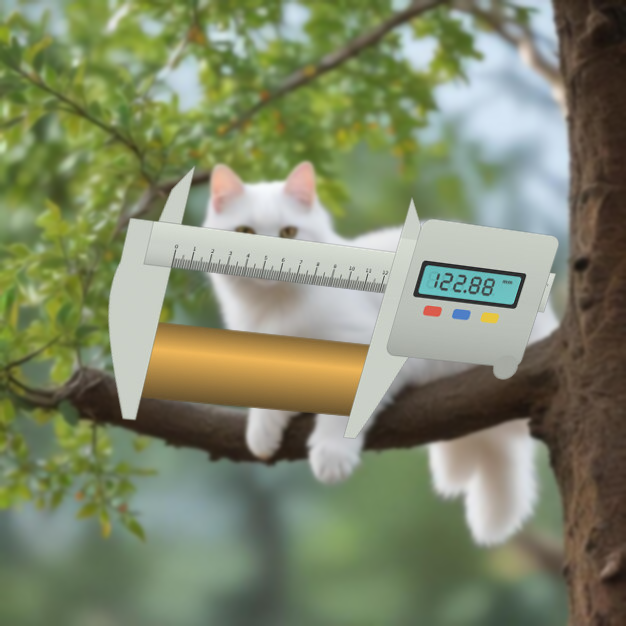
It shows 122.88 (mm)
